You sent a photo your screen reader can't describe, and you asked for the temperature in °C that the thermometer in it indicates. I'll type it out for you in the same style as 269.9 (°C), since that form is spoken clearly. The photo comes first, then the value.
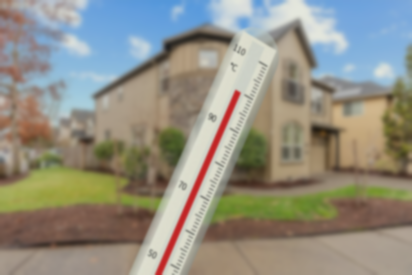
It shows 100 (°C)
